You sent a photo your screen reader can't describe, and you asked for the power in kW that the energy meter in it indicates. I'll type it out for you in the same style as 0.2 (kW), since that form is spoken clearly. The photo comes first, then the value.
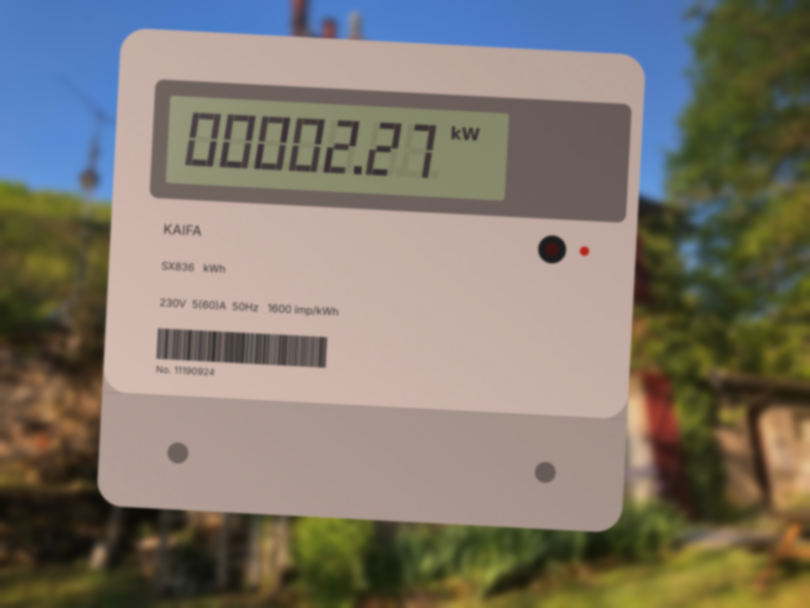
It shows 2.27 (kW)
